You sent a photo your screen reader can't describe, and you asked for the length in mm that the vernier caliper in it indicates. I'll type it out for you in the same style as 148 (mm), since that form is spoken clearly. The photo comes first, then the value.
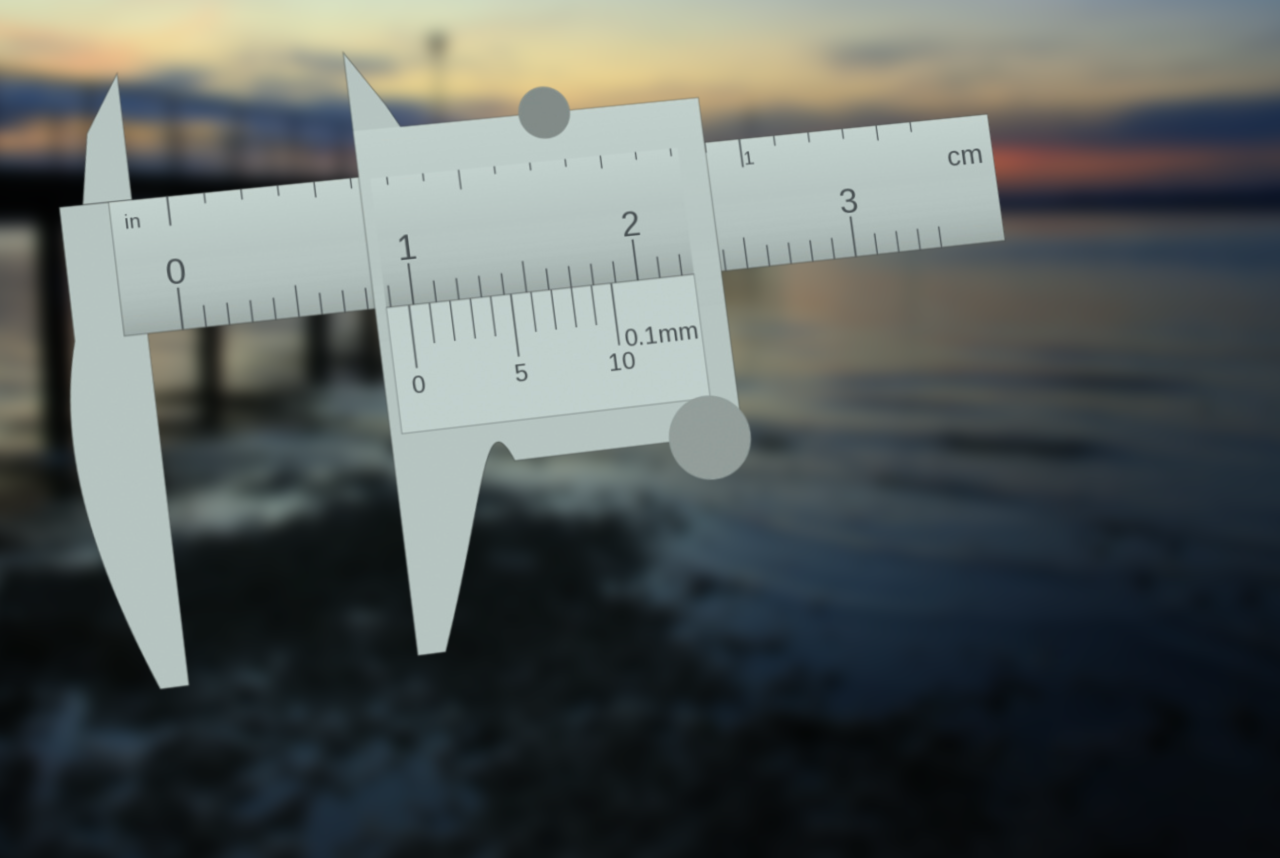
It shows 9.8 (mm)
